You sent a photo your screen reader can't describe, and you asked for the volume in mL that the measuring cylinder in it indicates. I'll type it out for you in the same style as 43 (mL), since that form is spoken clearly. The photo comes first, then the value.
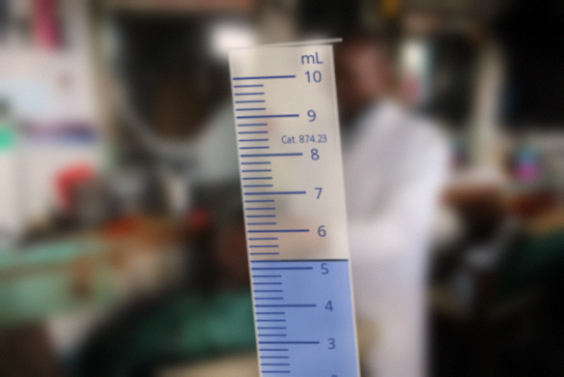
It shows 5.2 (mL)
